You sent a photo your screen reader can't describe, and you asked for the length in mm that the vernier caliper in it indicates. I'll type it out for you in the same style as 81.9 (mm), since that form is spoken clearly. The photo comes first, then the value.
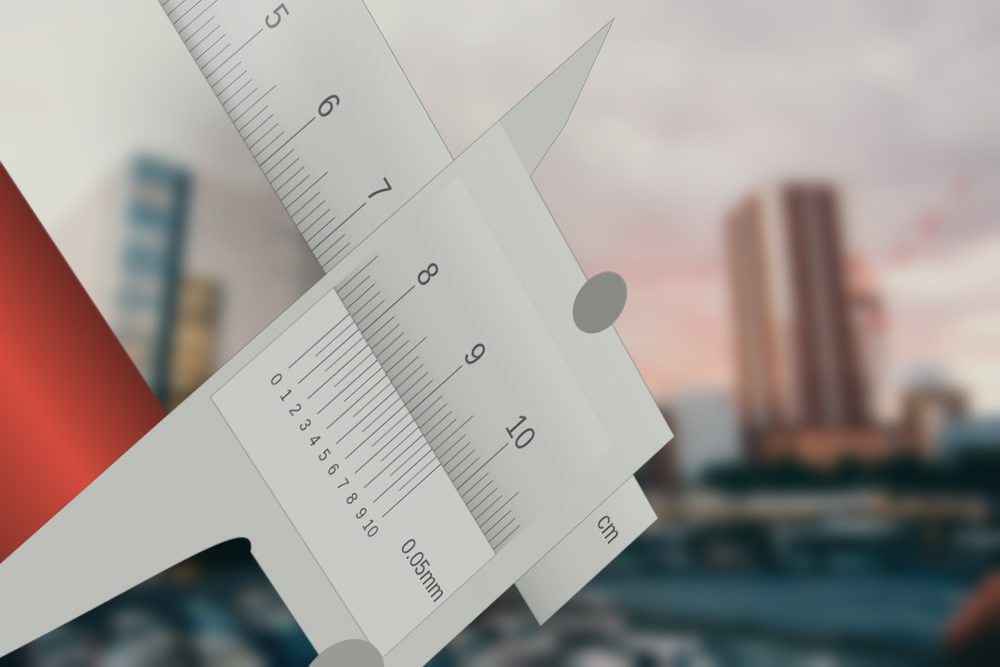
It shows 77.6 (mm)
